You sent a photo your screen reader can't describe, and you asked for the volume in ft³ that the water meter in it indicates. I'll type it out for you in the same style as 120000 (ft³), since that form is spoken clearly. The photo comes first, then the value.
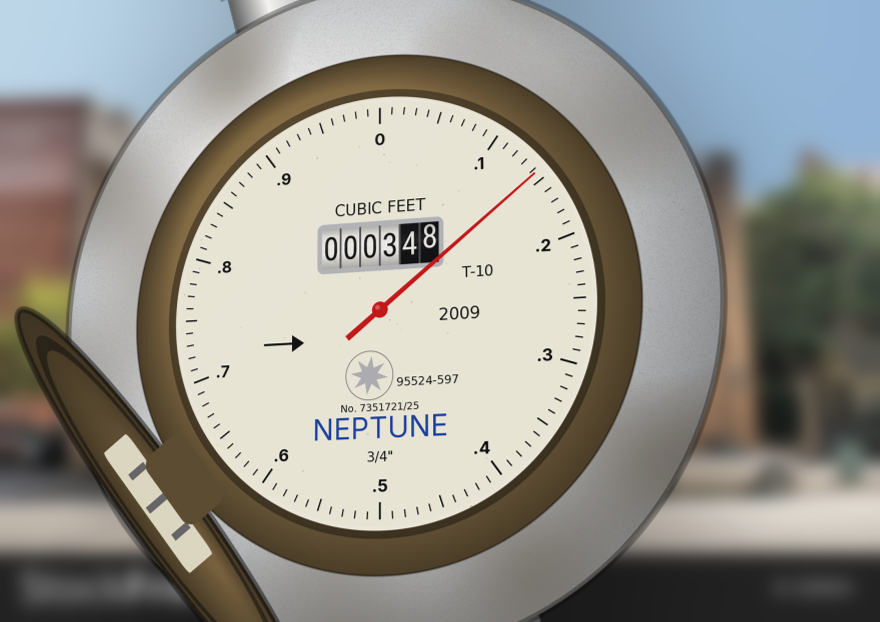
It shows 348.14 (ft³)
